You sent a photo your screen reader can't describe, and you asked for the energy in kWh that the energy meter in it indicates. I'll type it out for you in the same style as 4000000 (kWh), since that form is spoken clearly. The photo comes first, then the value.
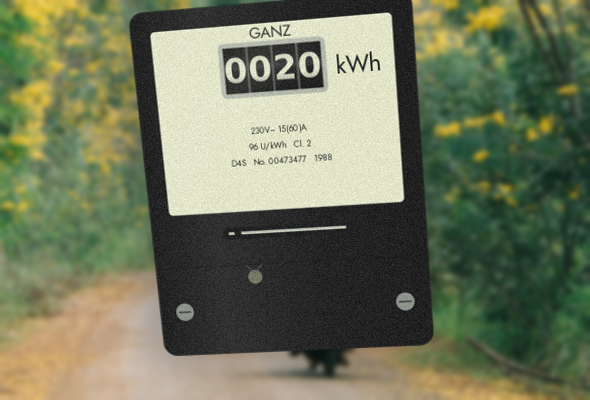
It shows 20 (kWh)
